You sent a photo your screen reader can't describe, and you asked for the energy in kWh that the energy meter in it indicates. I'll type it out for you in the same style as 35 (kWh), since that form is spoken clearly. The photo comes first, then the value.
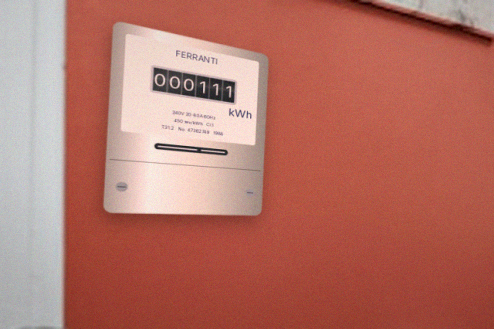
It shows 111 (kWh)
